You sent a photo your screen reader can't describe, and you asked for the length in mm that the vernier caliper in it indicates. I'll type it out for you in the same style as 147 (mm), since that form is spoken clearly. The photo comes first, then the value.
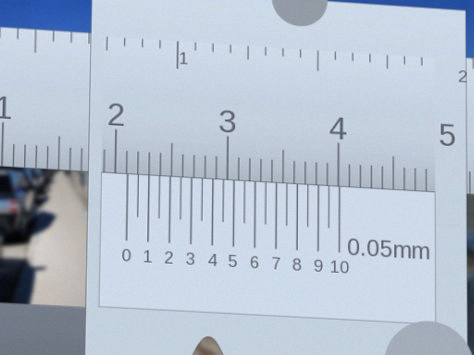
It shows 21.1 (mm)
